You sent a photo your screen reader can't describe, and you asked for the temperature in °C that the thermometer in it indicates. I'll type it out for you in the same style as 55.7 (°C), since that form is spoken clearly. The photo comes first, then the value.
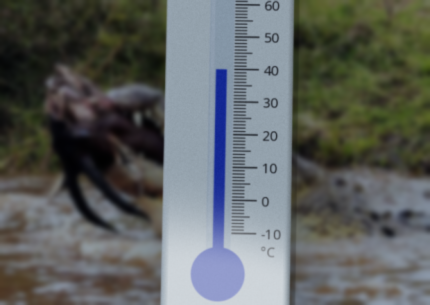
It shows 40 (°C)
